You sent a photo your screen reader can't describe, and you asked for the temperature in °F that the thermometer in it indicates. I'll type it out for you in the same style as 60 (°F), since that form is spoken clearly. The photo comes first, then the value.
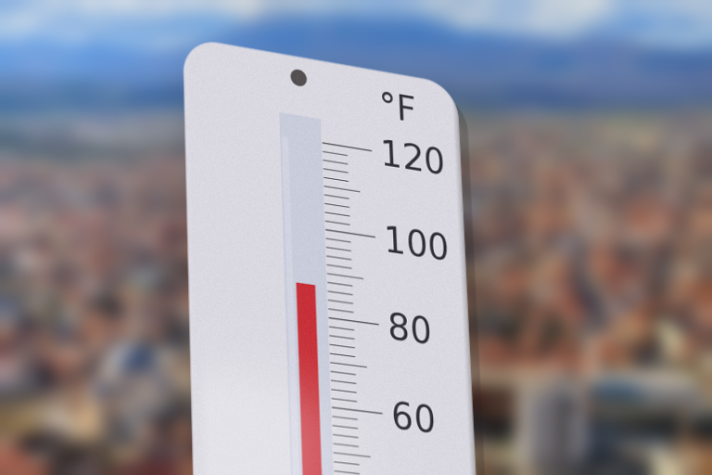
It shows 87 (°F)
